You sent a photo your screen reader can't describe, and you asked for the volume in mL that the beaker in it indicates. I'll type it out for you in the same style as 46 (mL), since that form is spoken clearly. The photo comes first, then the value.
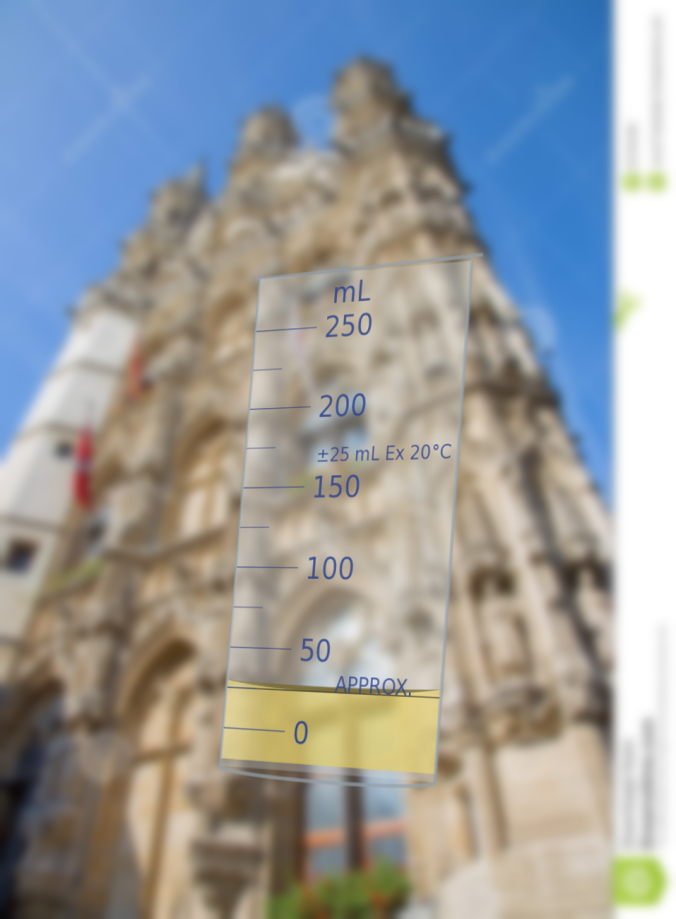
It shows 25 (mL)
